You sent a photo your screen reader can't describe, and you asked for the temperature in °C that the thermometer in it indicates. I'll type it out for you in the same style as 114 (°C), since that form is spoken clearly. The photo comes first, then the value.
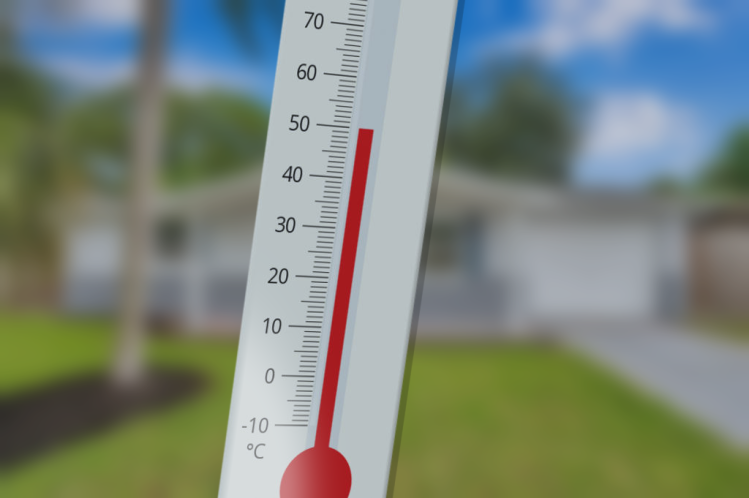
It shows 50 (°C)
